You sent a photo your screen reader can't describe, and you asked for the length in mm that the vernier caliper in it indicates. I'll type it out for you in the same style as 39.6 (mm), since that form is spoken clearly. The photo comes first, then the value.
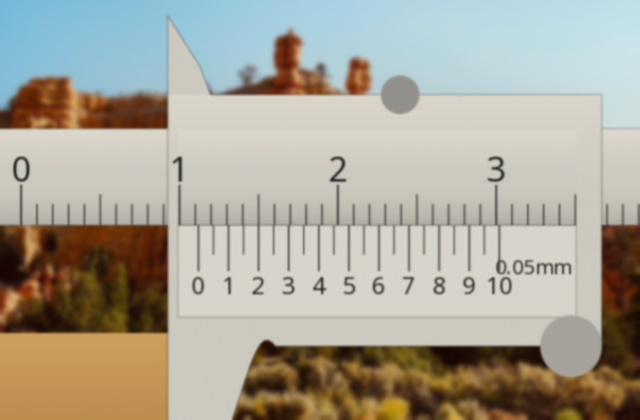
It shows 11.2 (mm)
